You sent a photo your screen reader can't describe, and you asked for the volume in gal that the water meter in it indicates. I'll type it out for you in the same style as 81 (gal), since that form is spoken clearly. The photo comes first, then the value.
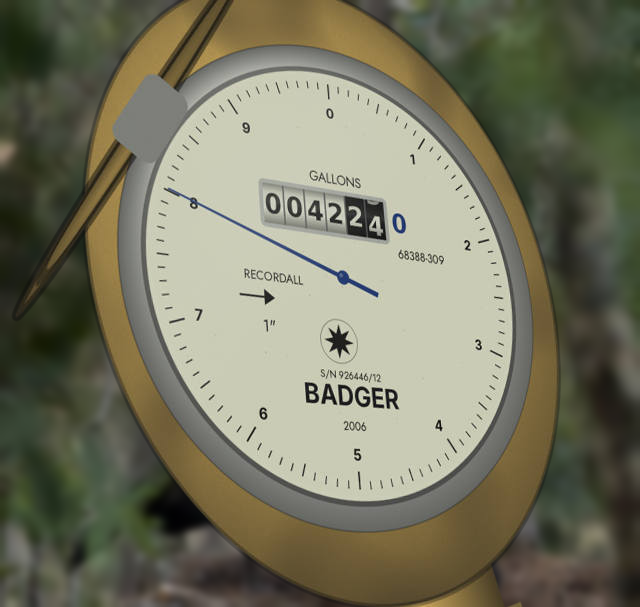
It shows 42238.0 (gal)
